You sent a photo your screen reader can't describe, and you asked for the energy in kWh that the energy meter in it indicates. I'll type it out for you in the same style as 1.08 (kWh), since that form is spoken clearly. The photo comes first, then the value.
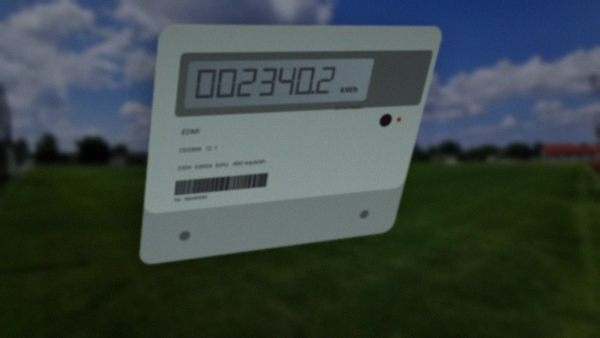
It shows 2340.2 (kWh)
